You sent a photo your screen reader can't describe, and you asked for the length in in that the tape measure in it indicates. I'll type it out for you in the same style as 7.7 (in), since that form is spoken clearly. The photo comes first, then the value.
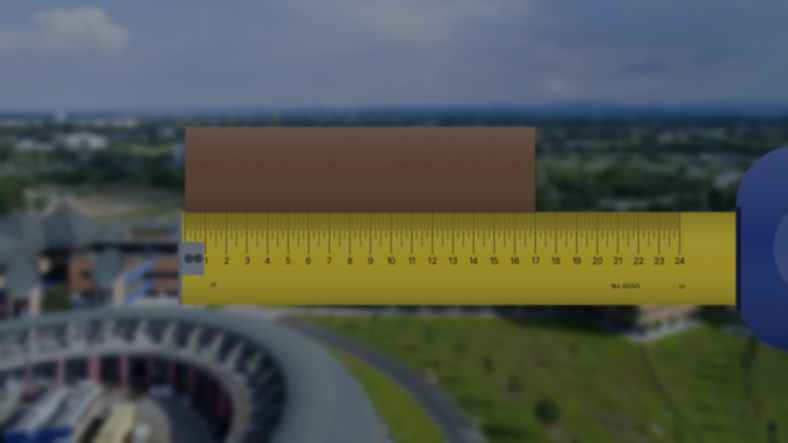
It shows 17 (in)
